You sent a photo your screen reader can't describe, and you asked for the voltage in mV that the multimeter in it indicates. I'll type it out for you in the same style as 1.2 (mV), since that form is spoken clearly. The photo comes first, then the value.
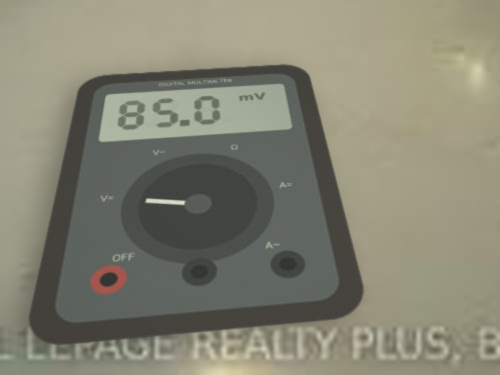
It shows 85.0 (mV)
